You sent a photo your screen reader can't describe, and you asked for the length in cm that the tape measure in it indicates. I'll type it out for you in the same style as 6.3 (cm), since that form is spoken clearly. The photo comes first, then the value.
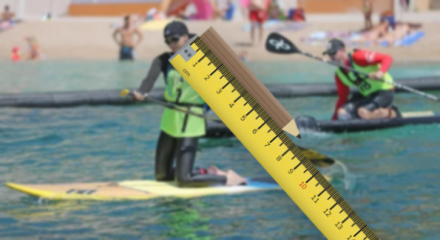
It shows 8 (cm)
